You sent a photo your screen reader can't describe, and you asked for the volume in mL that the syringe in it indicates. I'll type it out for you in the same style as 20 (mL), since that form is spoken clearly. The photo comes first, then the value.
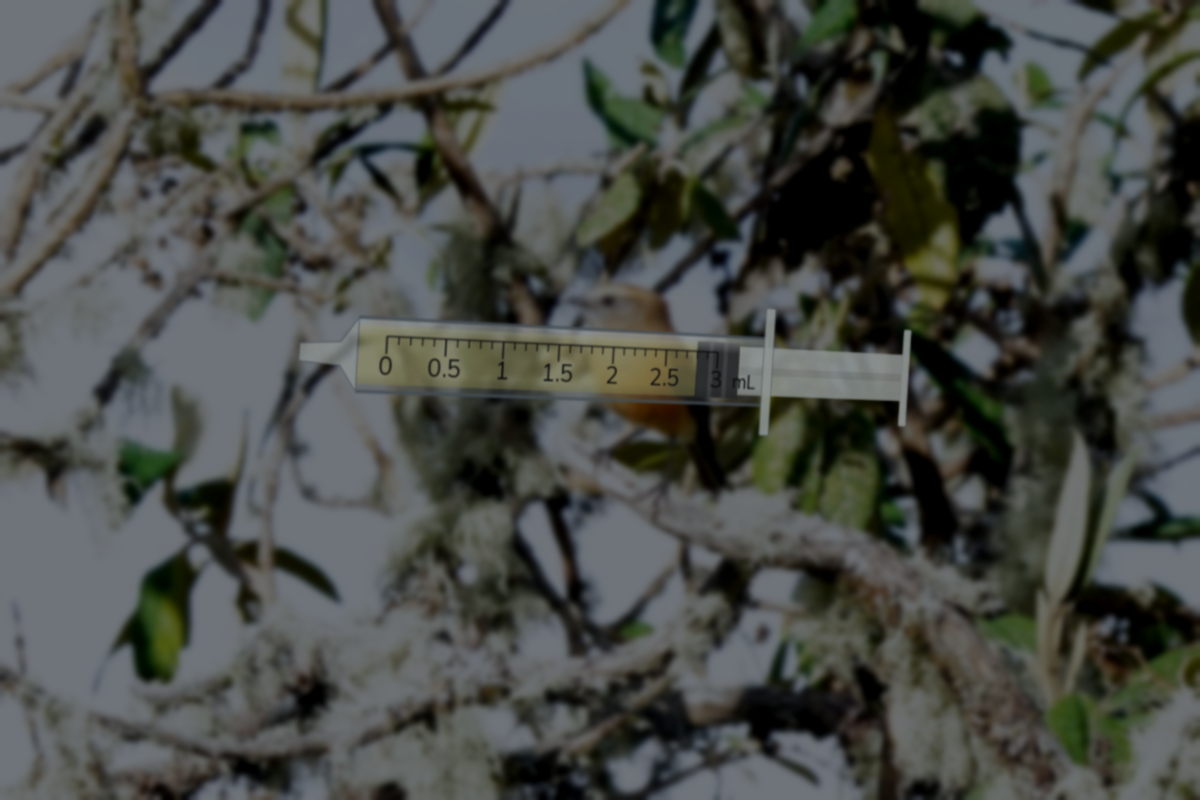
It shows 2.8 (mL)
